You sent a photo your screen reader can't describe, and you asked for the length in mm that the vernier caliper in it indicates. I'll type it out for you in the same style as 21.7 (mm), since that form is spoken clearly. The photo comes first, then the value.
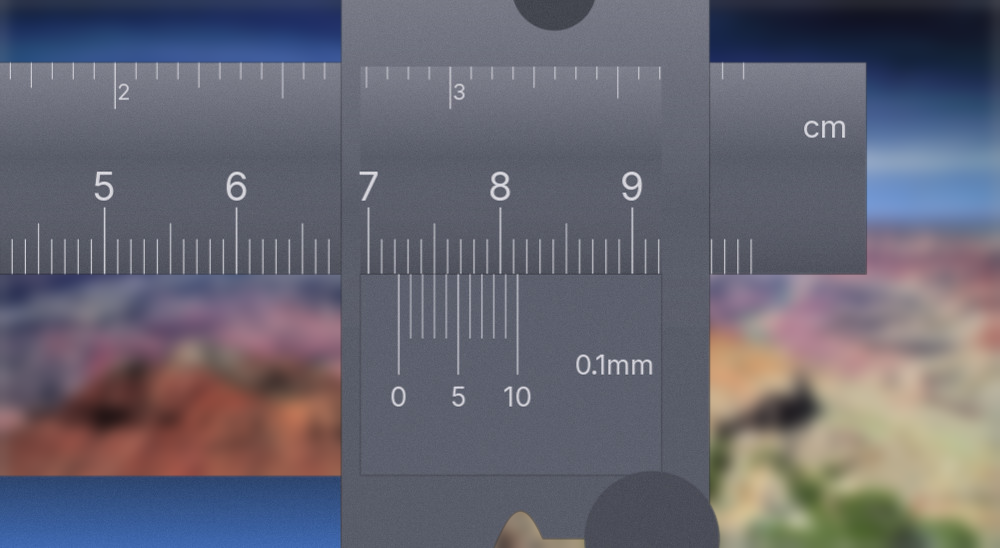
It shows 72.3 (mm)
